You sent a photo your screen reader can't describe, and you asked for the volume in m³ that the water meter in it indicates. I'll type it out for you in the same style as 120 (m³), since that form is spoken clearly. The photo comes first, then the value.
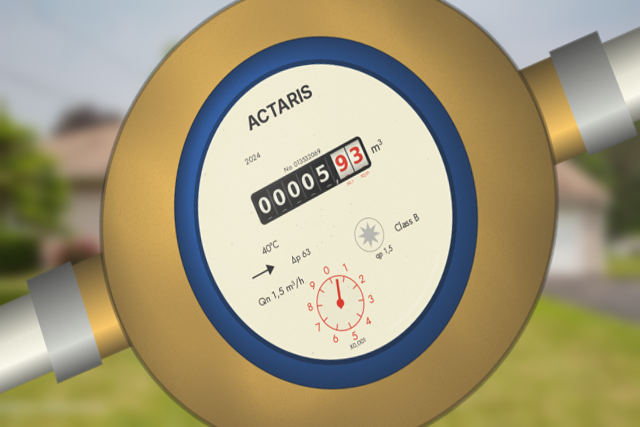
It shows 5.930 (m³)
